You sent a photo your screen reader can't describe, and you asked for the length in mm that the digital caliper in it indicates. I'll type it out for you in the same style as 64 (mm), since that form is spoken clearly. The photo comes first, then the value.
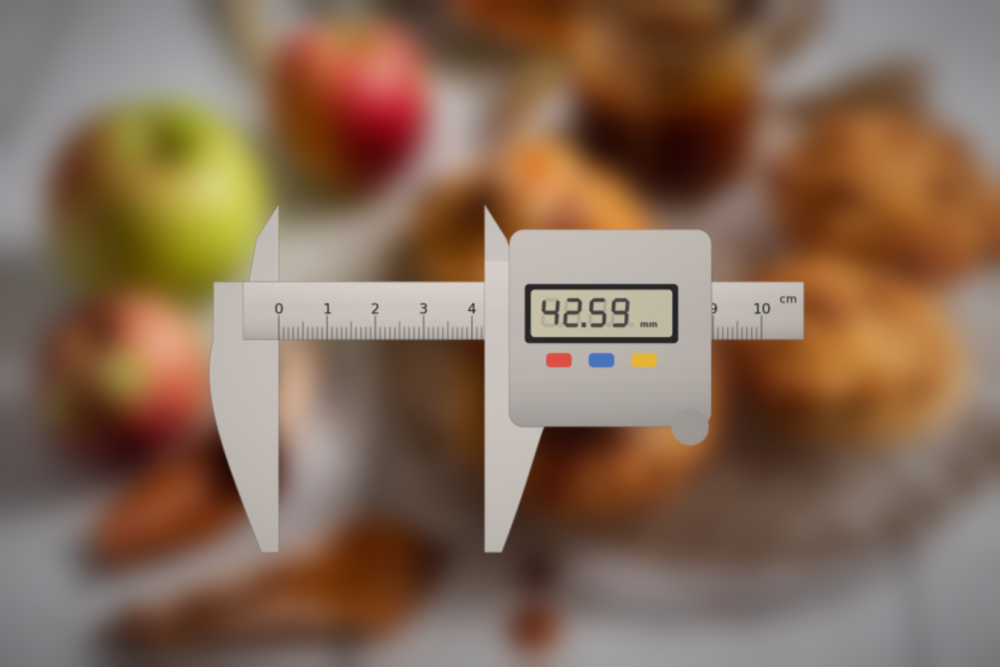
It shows 42.59 (mm)
